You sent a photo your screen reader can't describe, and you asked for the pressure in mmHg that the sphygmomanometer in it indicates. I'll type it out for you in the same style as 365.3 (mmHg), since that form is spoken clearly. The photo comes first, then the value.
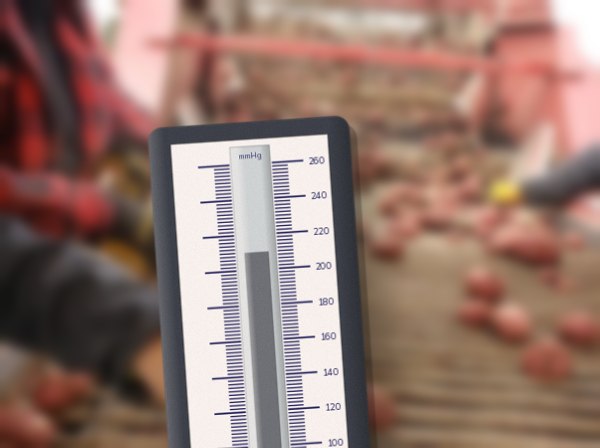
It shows 210 (mmHg)
